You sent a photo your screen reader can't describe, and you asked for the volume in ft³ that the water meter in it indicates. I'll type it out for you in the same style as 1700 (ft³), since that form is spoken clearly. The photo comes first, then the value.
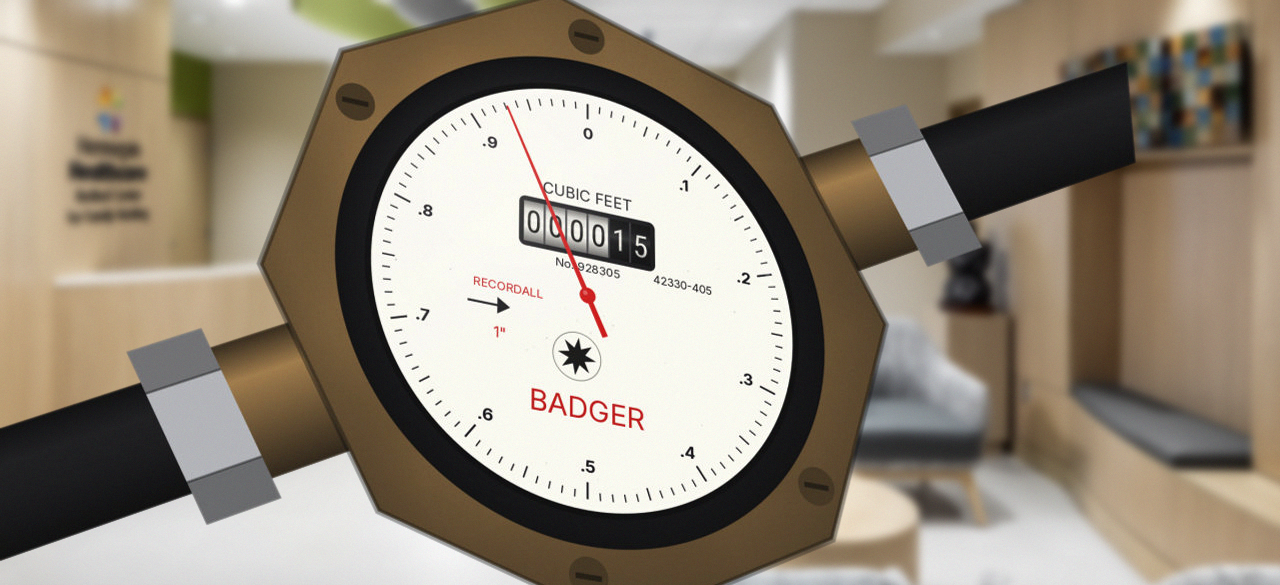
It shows 14.93 (ft³)
